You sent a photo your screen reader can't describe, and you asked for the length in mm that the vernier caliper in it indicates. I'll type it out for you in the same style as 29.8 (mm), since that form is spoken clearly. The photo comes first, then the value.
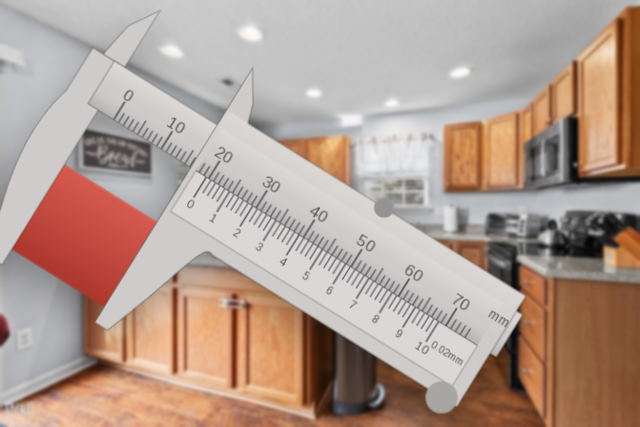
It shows 19.5 (mm)
